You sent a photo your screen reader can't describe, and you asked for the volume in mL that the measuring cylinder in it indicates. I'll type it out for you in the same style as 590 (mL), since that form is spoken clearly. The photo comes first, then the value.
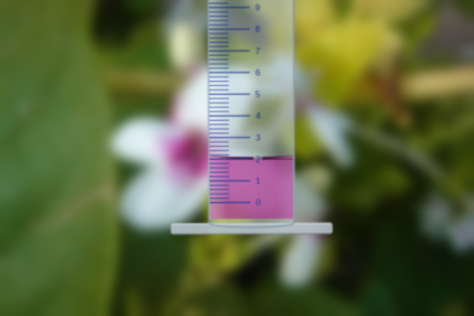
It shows 2 (mL)
